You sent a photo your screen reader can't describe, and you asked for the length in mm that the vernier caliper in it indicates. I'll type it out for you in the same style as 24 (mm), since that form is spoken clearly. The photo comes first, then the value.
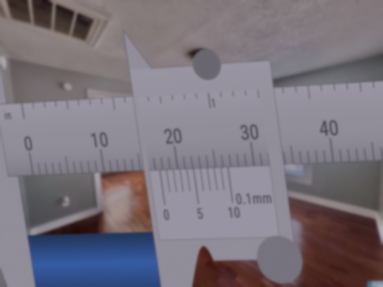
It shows 17.6 (mm)
